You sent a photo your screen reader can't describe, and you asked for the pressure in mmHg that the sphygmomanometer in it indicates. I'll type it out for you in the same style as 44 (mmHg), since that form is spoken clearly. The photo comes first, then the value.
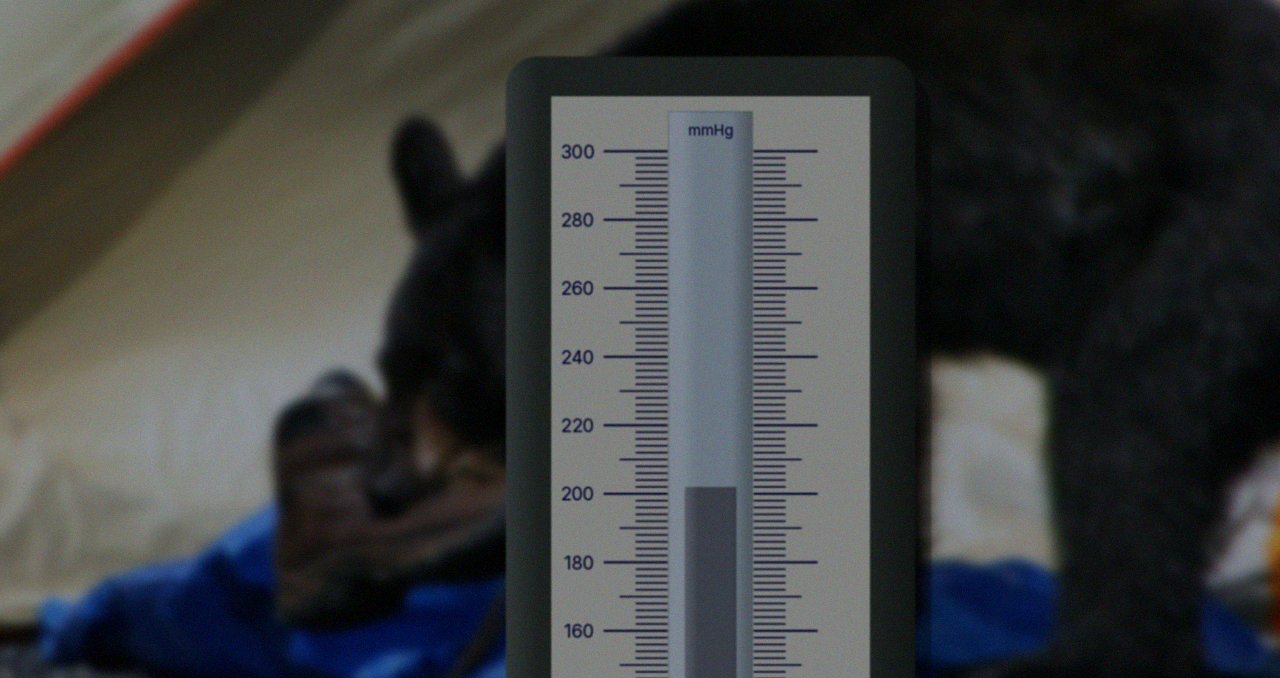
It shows 202 (mmHg)
